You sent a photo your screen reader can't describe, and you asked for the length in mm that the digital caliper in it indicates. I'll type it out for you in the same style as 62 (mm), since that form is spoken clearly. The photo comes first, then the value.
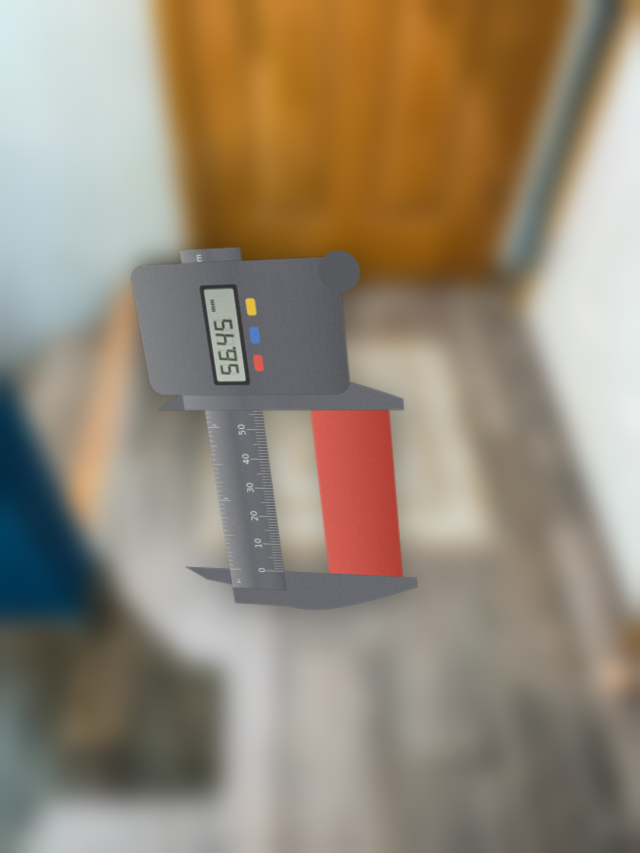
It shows 56.45 (mm)
